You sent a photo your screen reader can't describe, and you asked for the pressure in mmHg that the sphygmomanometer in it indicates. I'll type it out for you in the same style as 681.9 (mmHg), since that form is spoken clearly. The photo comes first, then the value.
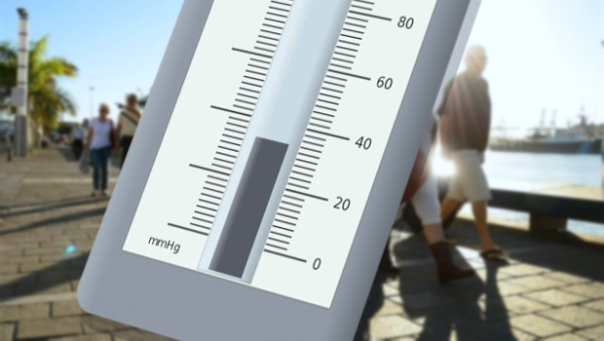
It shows 34 (mmHg)
